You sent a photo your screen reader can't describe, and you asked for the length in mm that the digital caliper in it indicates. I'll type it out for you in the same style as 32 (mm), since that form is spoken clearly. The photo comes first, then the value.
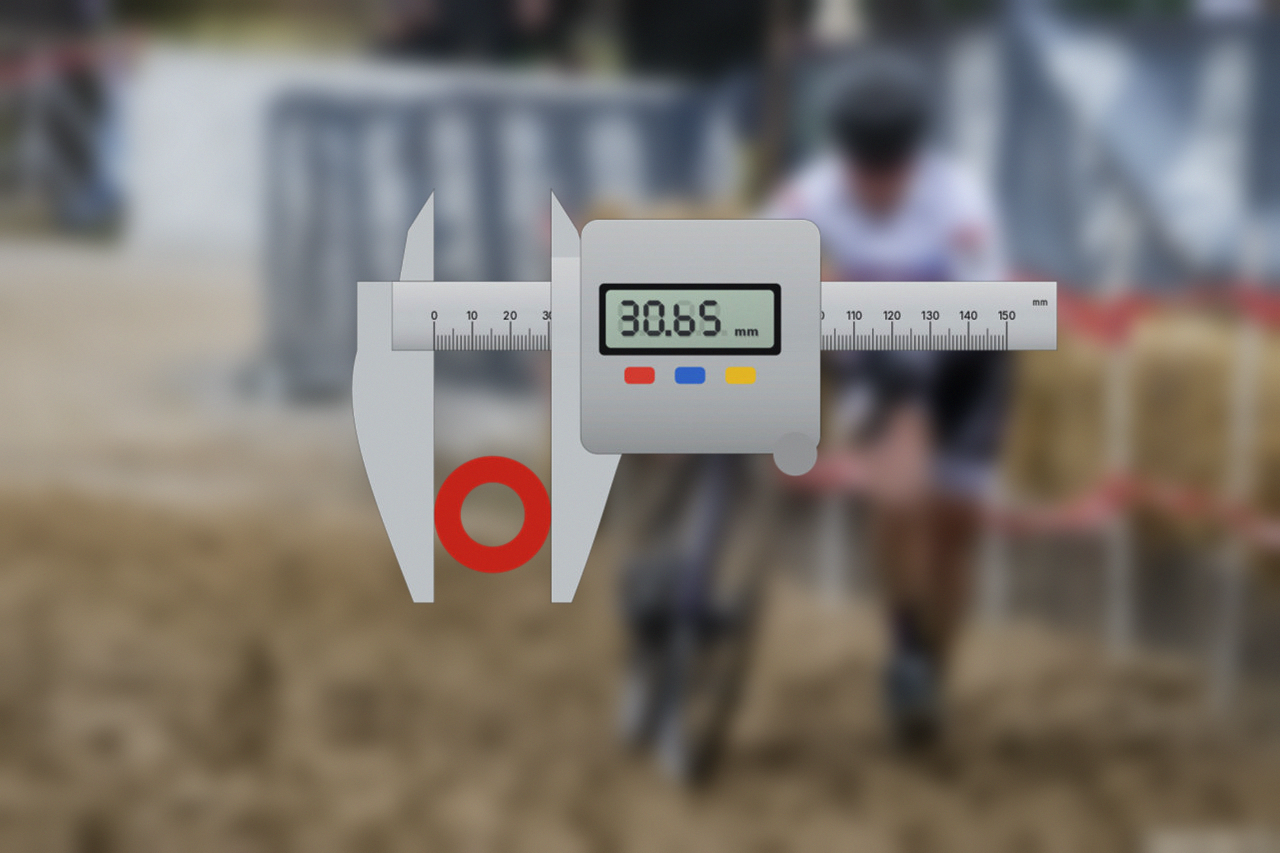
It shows 30.65 (mm)
